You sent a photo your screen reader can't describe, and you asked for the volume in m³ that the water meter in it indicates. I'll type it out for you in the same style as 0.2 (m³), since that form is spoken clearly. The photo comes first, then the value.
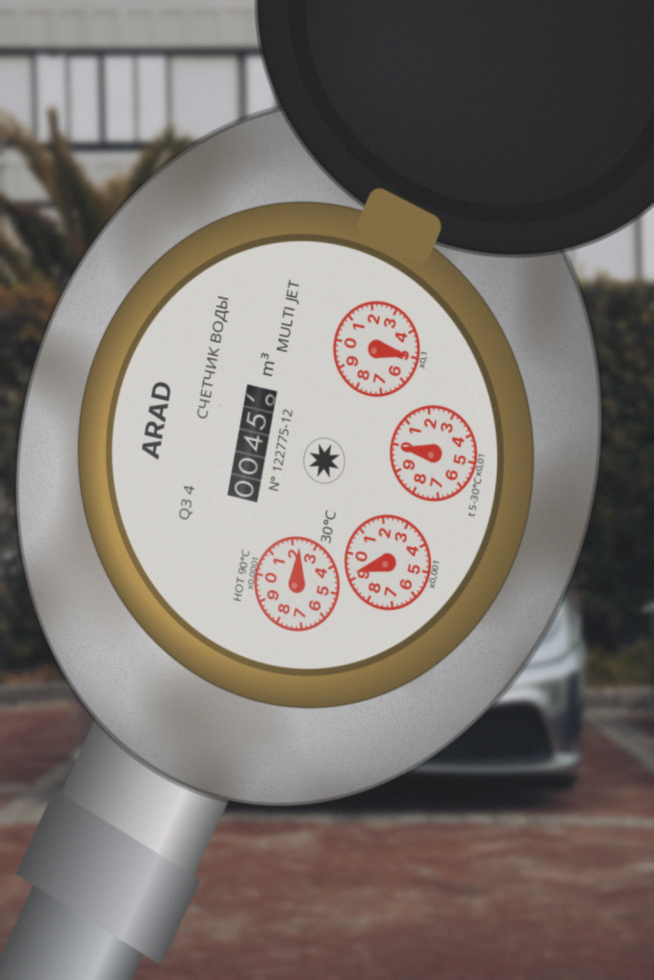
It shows 457.4992 (m³)
